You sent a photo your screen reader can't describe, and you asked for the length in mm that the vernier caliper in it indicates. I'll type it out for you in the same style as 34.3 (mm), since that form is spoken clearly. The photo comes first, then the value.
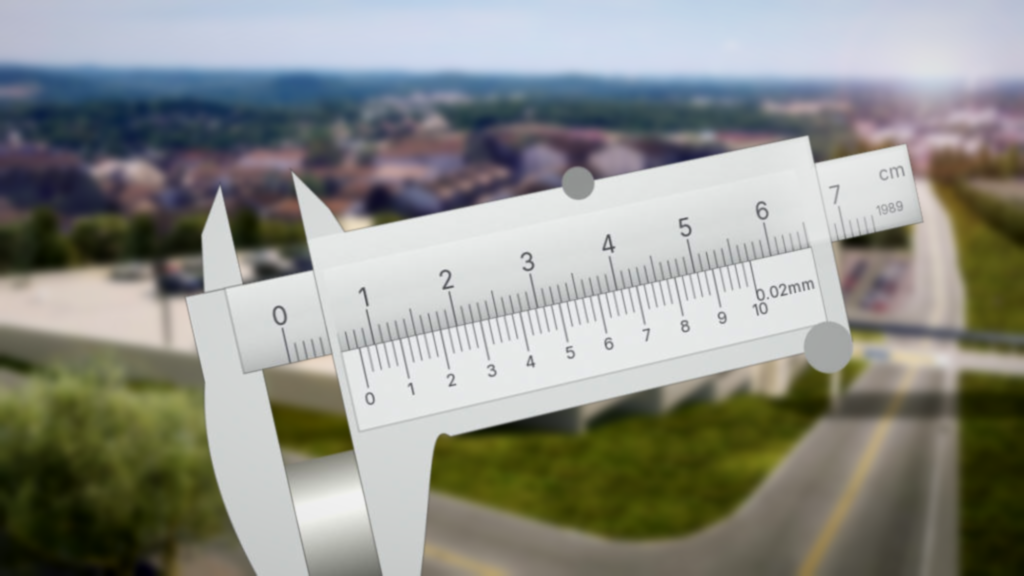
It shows 8.2 (mm)
